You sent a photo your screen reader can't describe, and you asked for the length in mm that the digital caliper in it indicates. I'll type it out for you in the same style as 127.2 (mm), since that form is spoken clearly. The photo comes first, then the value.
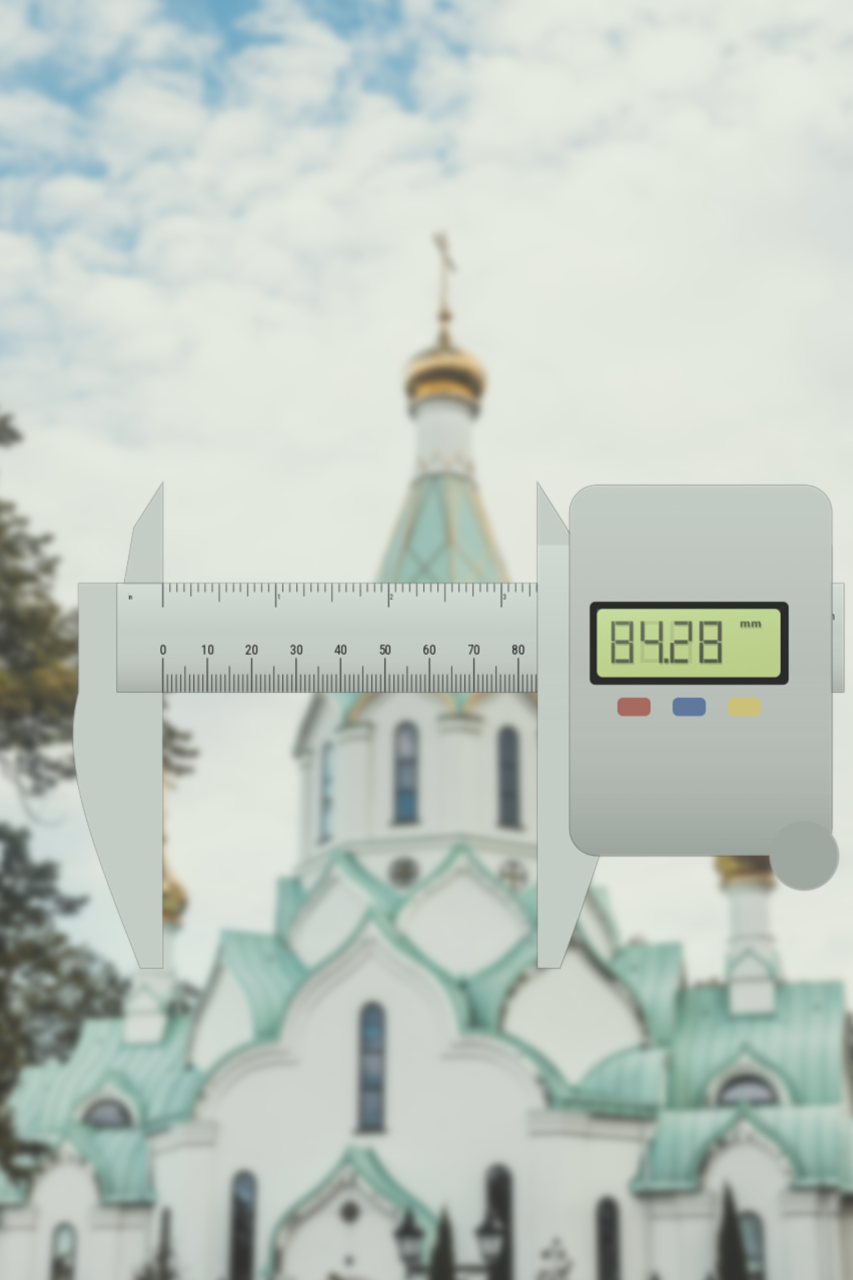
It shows 84.28 (mm)
